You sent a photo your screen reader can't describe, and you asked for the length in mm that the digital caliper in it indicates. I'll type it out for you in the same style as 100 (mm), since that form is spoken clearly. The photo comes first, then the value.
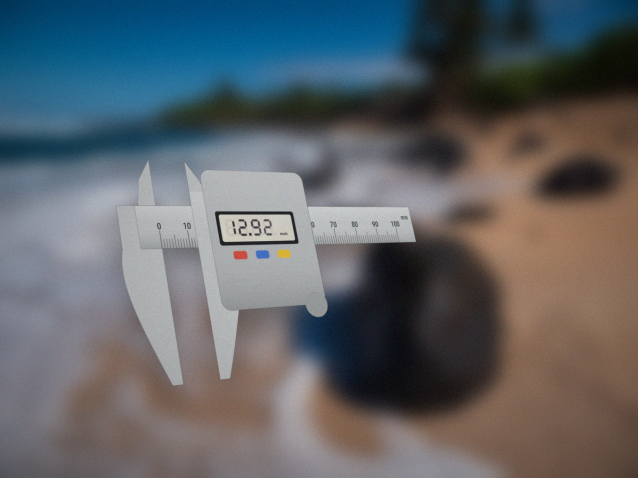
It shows 12.92 (mm)
